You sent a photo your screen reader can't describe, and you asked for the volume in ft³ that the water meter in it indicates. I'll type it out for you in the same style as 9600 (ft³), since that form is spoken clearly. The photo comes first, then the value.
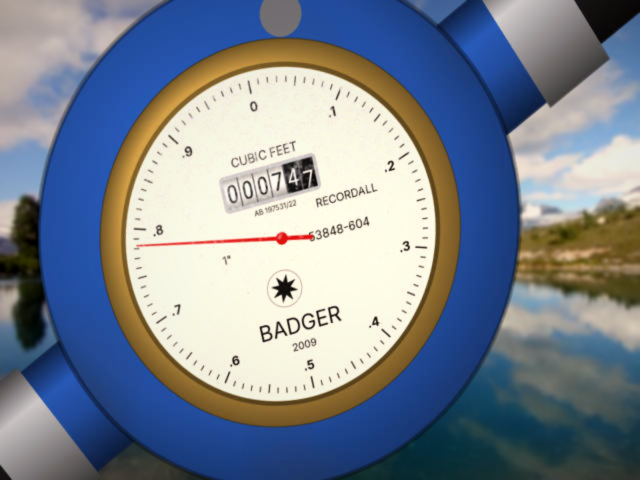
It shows 746.78 (ft³)
